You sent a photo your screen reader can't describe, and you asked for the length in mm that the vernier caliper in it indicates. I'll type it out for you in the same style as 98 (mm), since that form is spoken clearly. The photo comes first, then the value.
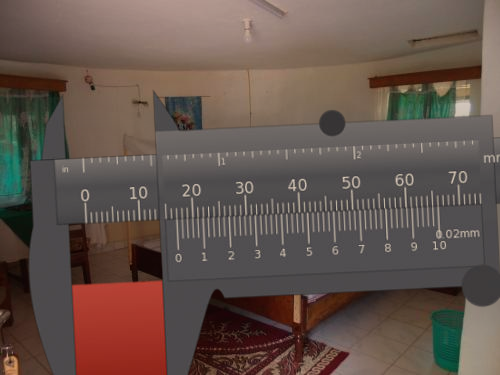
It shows 17.0 (mm)
